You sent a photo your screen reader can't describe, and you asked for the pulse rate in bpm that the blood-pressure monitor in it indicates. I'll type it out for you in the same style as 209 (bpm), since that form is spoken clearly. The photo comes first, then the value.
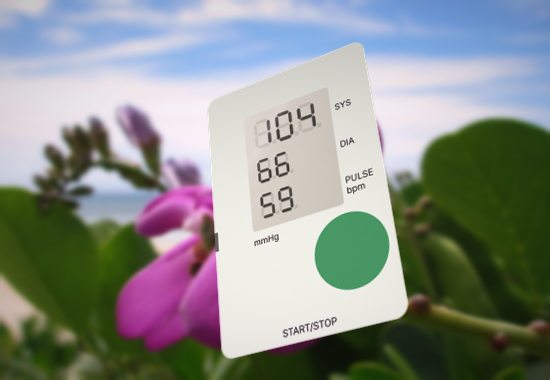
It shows 59 (bpm)
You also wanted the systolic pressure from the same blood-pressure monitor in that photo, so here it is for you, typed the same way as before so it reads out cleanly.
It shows 104 (mmHg)
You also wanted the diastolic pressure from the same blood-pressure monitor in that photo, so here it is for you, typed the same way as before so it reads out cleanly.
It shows 66 (mmHg)
